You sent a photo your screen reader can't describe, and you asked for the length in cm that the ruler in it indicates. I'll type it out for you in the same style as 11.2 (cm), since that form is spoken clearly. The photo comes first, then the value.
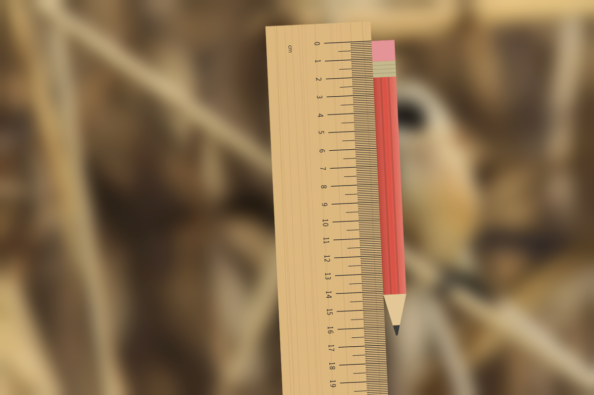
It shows 16.5 (cm)
